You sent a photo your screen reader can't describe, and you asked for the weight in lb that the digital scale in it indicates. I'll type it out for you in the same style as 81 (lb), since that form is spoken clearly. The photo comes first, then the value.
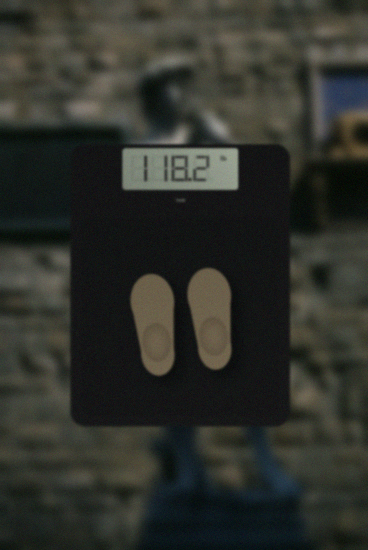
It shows 118.2 (lb)
